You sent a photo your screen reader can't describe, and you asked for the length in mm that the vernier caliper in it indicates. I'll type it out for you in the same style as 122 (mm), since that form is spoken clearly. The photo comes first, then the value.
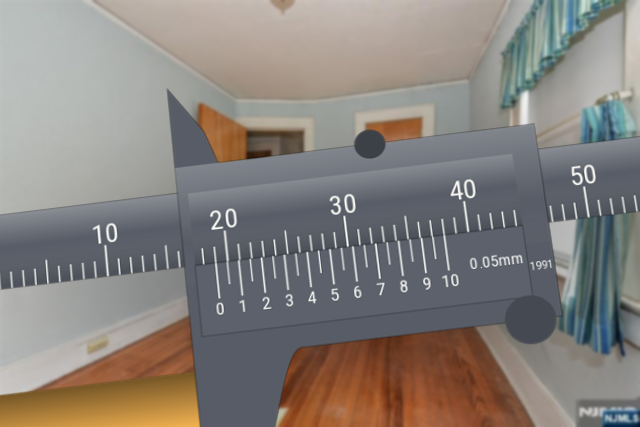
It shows 19.0 (mm)
